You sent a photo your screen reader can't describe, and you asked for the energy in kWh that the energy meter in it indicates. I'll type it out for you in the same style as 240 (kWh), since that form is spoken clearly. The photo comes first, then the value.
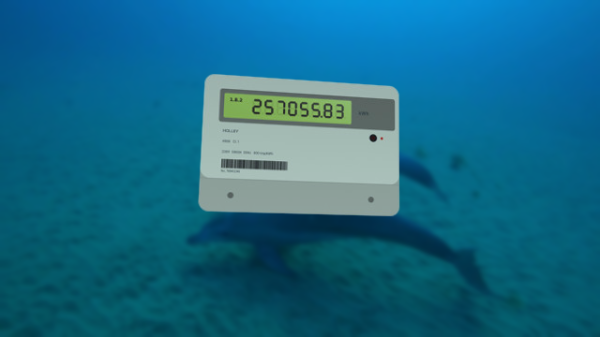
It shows 257055.83 (kWh)
